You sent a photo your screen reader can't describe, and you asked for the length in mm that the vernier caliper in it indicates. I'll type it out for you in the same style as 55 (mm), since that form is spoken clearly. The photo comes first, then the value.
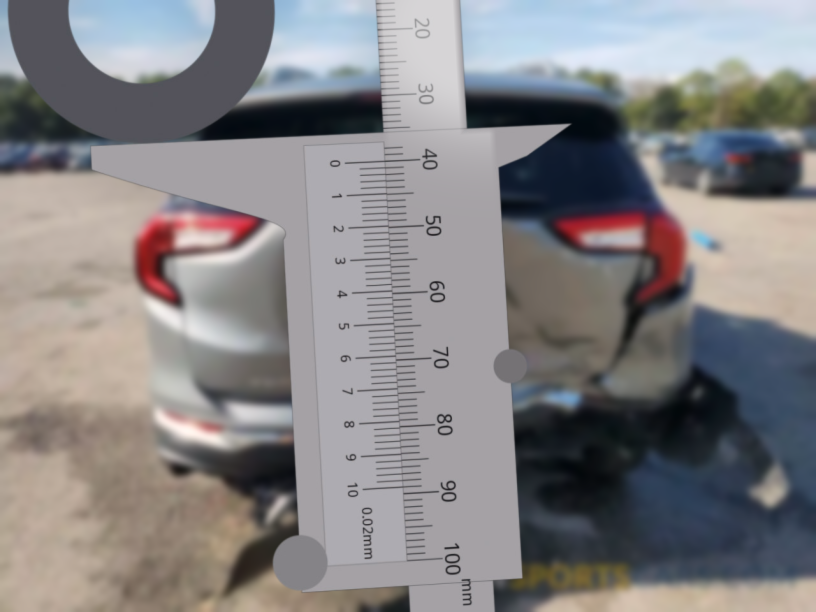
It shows 40.0 (mm)
